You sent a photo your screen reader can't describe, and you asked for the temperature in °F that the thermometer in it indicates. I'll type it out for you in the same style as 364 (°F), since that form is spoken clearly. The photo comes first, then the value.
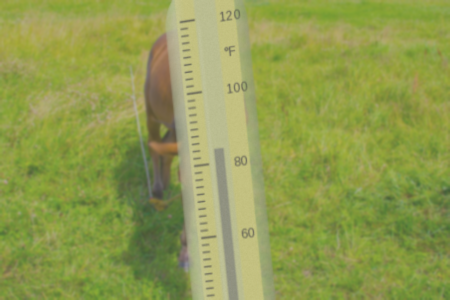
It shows 84 (°F)
